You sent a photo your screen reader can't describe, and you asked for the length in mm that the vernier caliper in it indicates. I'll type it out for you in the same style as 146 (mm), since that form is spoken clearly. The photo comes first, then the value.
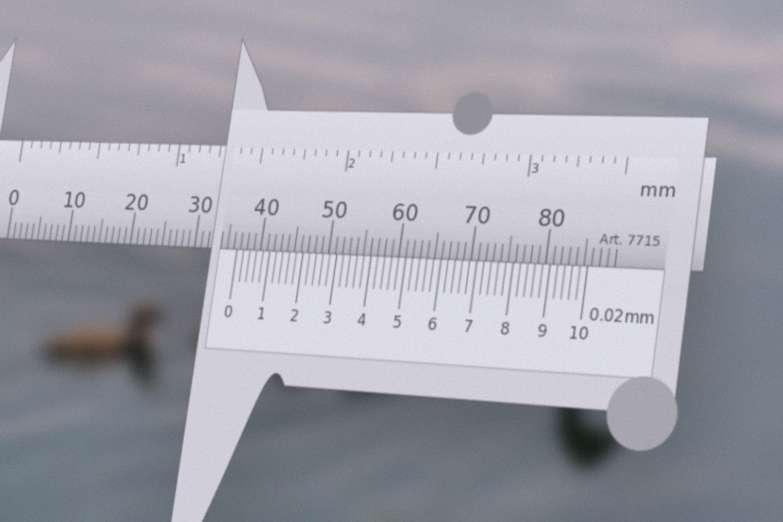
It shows 36.5 (mm)
